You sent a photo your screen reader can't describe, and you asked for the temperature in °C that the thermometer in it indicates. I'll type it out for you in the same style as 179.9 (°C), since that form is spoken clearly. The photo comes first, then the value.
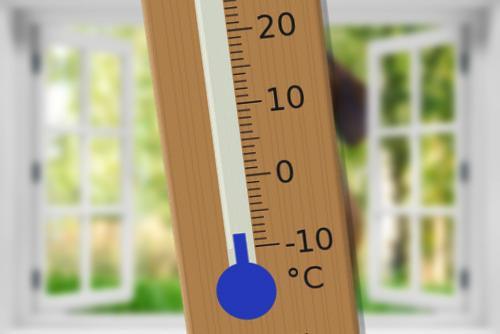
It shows -8 (°C)
